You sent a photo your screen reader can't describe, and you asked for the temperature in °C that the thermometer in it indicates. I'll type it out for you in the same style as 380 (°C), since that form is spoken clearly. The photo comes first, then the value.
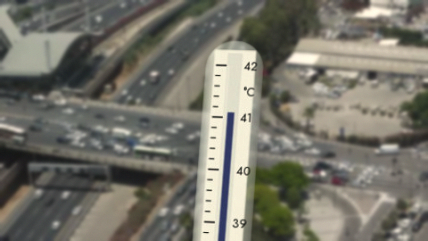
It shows 41.1 (°C)
